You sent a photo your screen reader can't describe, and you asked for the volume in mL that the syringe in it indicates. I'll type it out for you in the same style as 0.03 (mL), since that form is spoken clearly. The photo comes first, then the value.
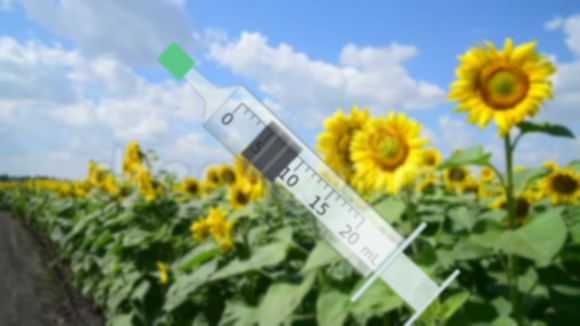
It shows 4 (mL)
